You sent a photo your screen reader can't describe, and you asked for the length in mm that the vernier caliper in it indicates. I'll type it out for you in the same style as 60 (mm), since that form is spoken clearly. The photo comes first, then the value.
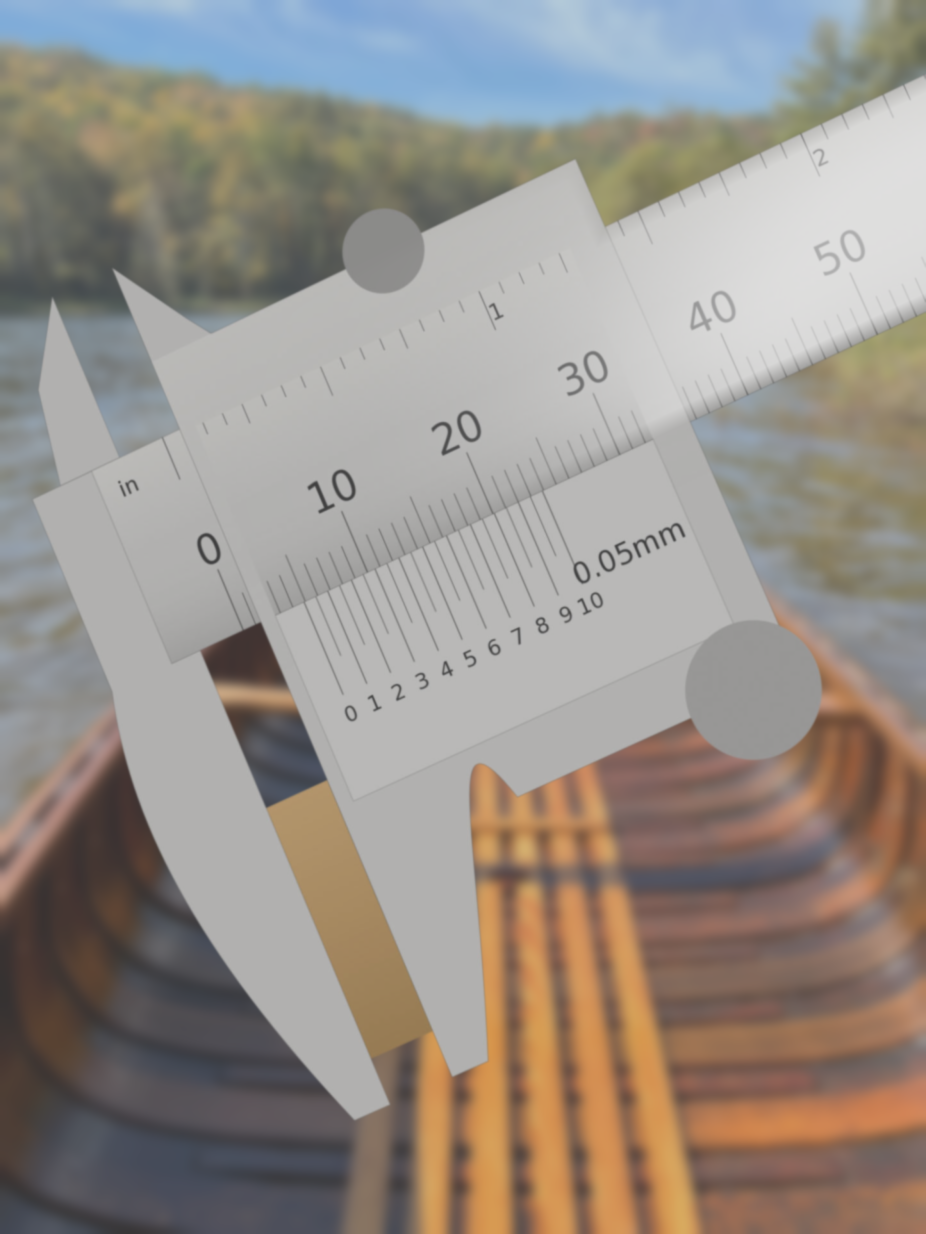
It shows 4.9 (mm)
